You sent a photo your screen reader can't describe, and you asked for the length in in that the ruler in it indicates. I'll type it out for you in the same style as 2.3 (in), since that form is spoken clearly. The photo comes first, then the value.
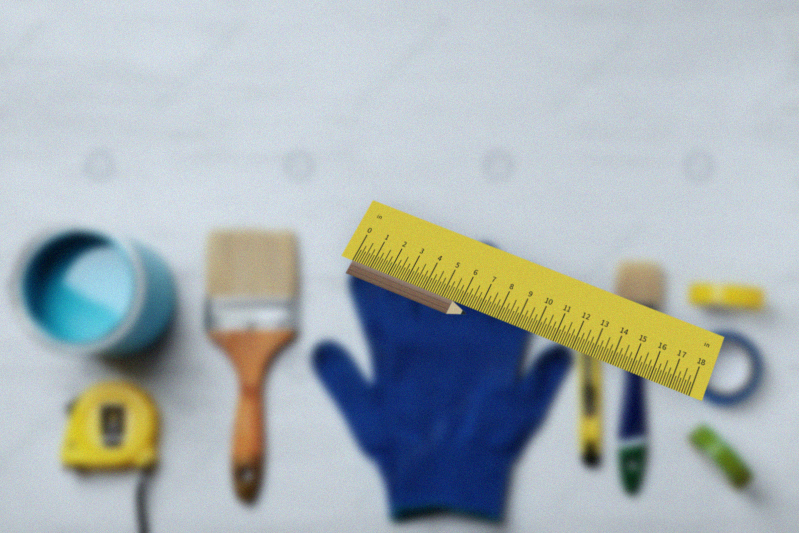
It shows 6.5 (in)
